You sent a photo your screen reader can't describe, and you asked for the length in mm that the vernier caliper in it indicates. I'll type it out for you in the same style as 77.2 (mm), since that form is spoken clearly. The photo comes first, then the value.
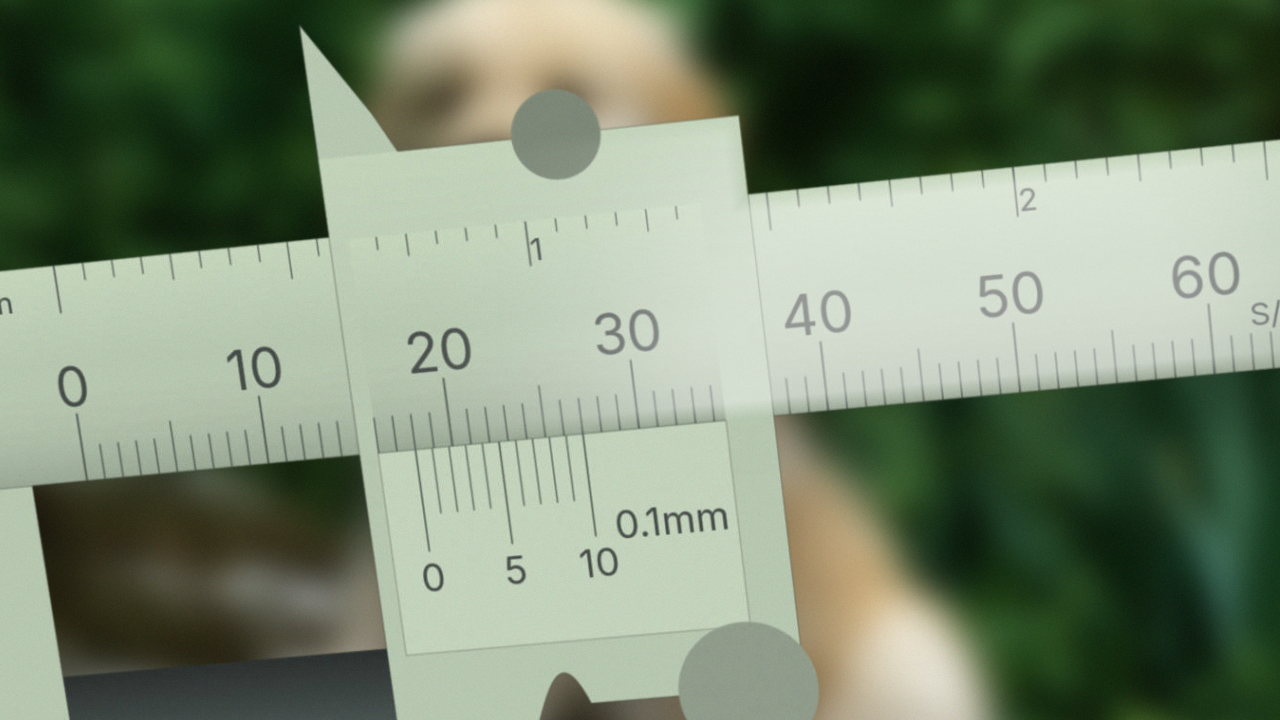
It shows 18.0 (mm)
